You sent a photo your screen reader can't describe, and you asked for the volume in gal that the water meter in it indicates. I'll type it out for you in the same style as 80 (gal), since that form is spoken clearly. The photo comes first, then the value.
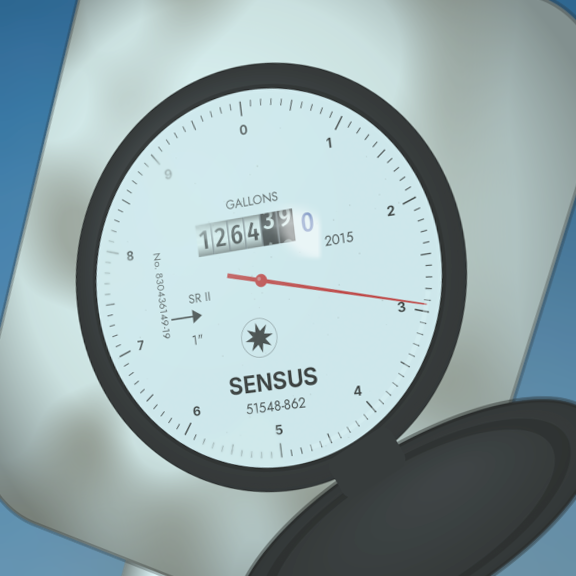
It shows 1264392.9 (gal)
